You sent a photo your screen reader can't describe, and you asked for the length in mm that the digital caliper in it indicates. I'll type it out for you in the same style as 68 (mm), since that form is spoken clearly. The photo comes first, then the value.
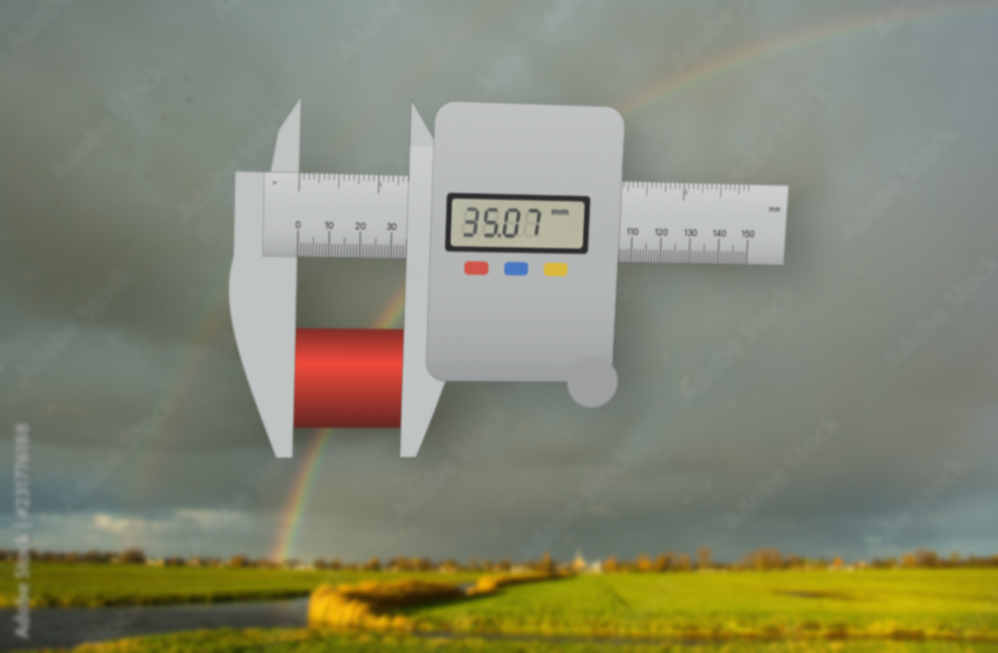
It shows 35.07 (mm)
